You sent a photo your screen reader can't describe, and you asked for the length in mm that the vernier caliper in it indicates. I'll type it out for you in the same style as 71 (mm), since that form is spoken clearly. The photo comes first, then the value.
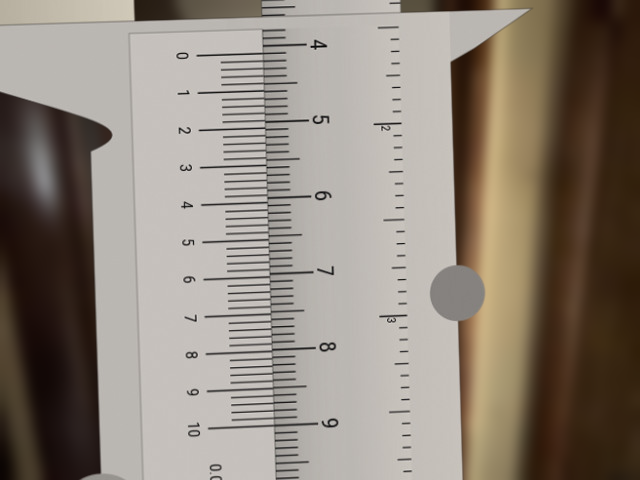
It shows 41.0 (mm)
